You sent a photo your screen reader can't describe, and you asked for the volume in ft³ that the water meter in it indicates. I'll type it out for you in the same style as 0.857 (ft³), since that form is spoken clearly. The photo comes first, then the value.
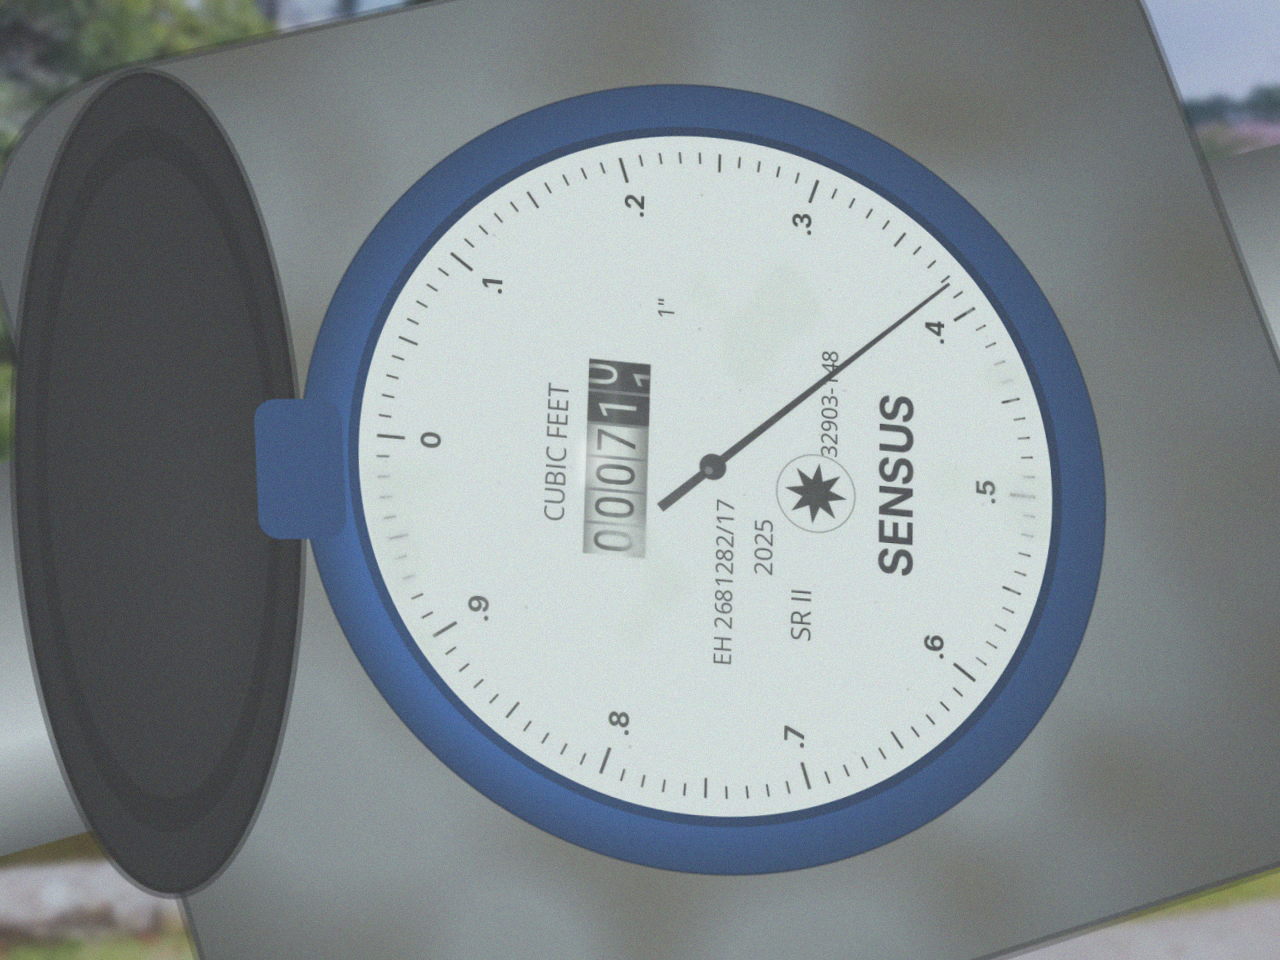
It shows 710.38 (ft³)
